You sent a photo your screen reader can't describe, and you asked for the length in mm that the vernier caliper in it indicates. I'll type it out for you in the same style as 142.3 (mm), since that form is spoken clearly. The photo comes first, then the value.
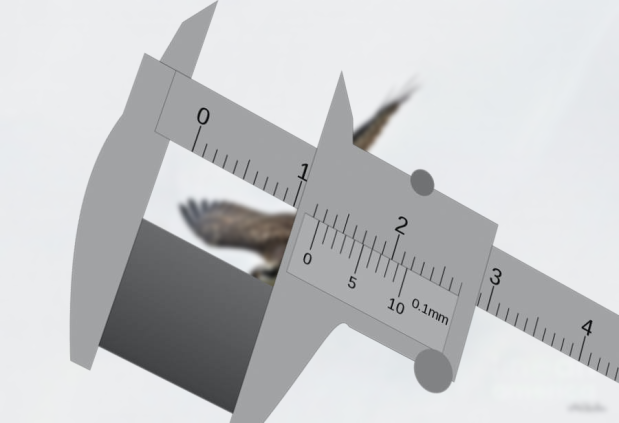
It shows 12.6 (mm)
